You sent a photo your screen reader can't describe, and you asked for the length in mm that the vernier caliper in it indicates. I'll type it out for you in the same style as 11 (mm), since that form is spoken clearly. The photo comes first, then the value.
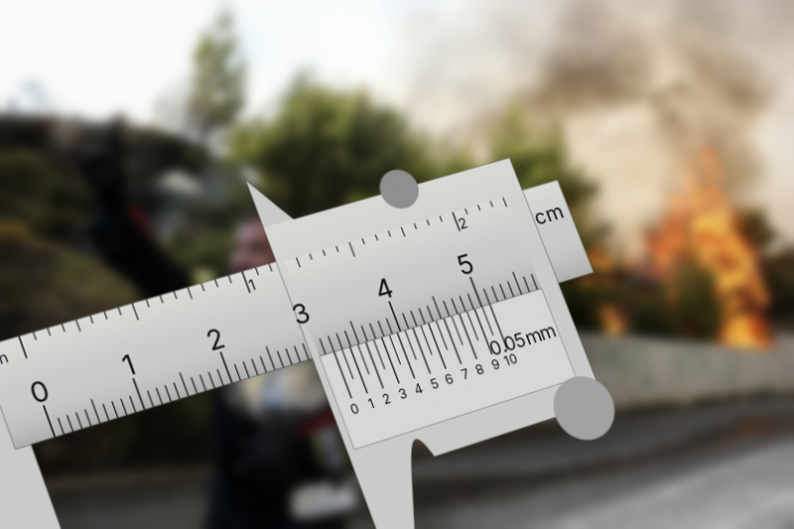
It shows 32.0 (mm)
